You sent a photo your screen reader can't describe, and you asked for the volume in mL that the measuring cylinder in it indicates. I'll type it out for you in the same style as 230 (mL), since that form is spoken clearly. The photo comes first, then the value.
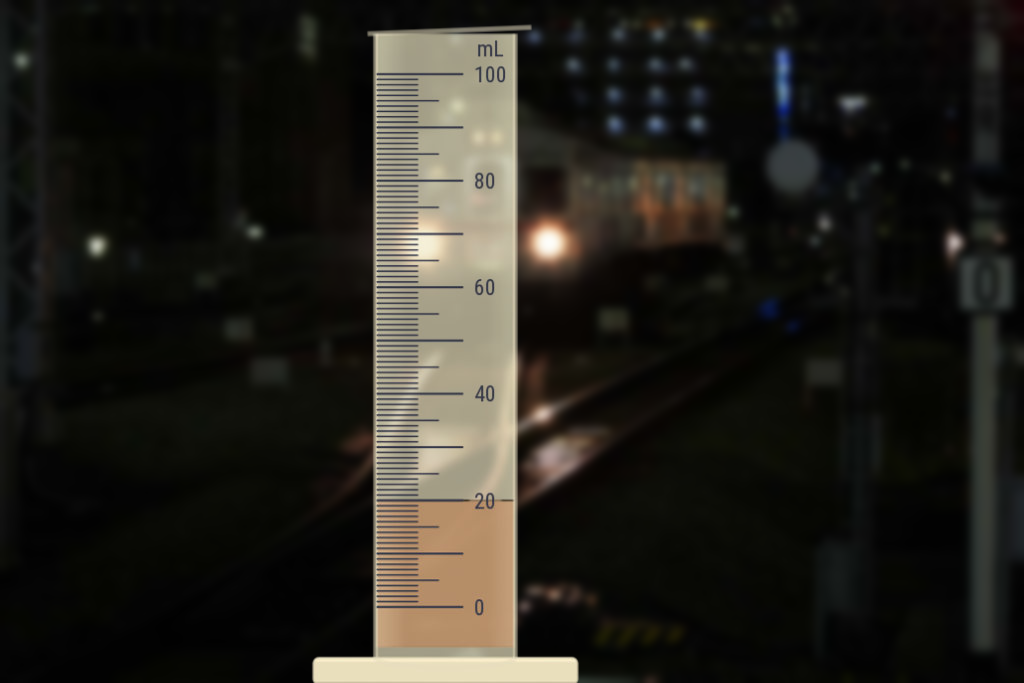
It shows 20 (mL)
